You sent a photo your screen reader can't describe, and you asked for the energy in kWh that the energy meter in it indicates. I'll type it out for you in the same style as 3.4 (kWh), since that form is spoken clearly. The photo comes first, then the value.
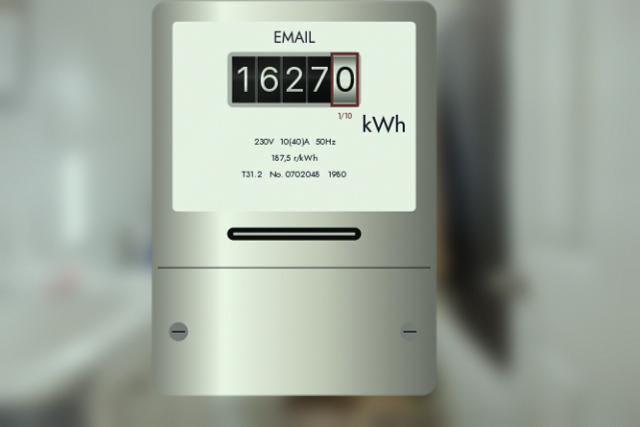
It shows 1627.0 (kWh)
